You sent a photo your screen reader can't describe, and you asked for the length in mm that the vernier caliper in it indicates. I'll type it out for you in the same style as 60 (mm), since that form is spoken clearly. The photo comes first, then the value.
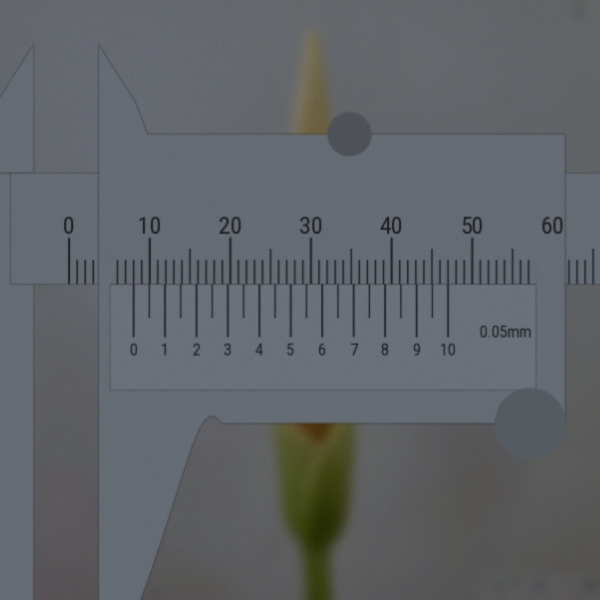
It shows 8.0 (mm)
